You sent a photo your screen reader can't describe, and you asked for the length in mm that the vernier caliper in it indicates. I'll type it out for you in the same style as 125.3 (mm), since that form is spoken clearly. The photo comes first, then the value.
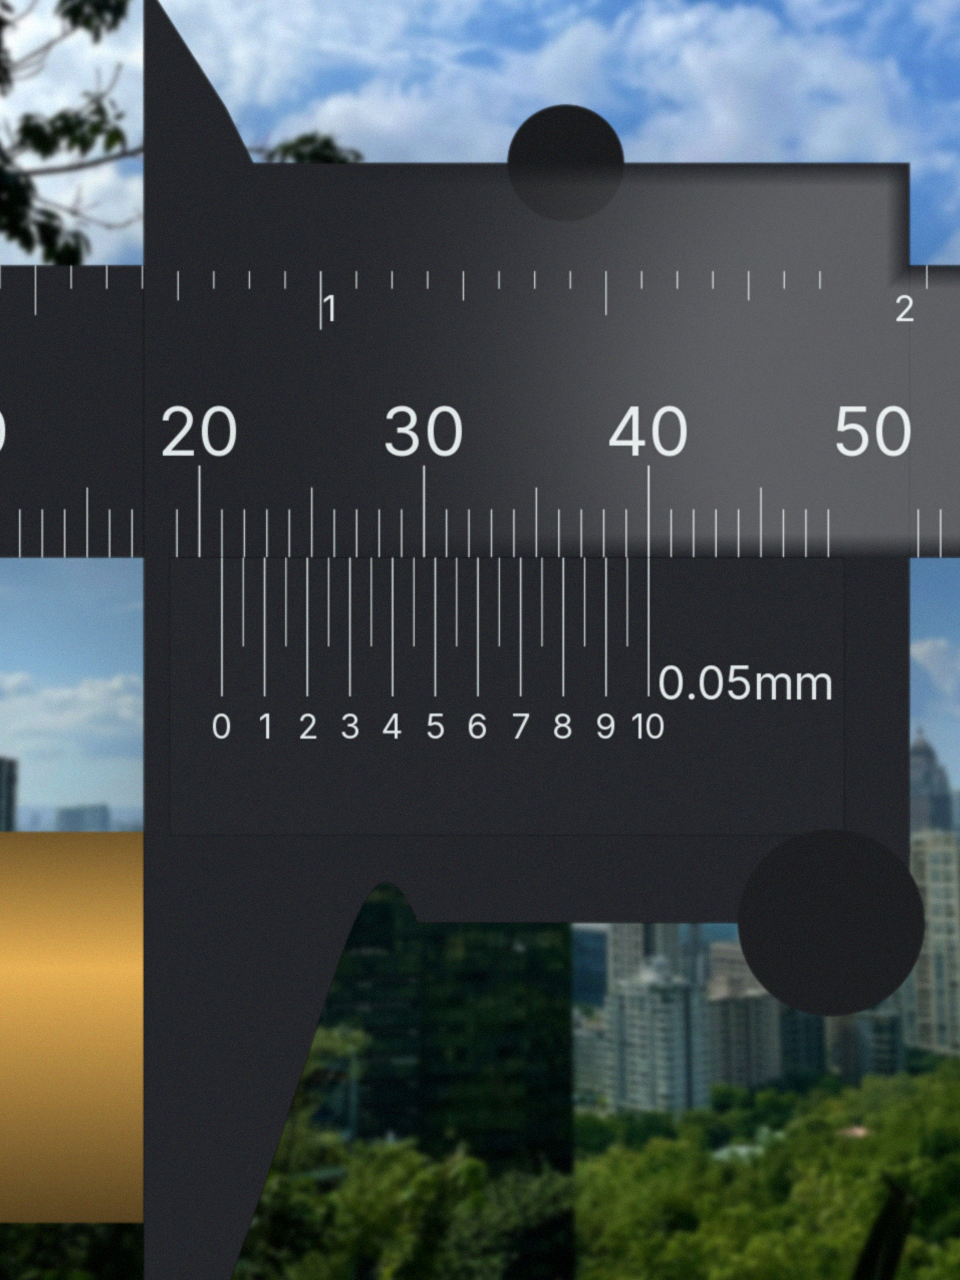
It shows 21.0 (mm)
